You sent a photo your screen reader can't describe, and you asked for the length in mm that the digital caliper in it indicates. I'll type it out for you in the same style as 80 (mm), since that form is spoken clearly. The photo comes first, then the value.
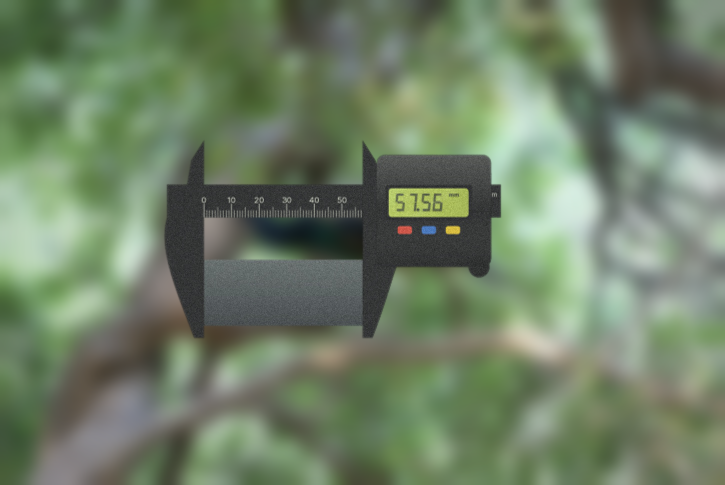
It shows 57.56 (mm)
